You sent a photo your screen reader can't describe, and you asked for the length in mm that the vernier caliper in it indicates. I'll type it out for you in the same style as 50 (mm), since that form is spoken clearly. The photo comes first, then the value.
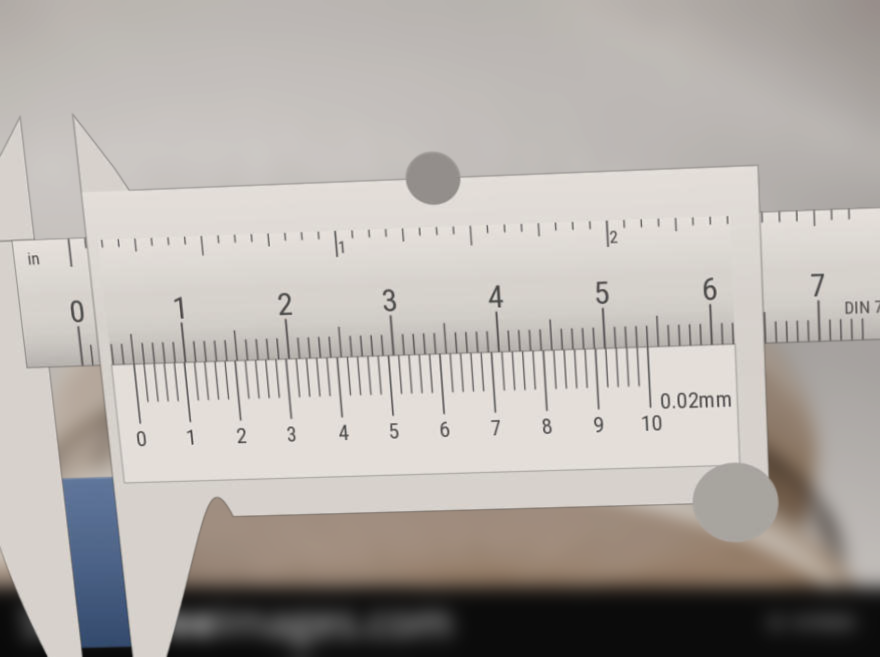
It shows 5.0 (mm)
